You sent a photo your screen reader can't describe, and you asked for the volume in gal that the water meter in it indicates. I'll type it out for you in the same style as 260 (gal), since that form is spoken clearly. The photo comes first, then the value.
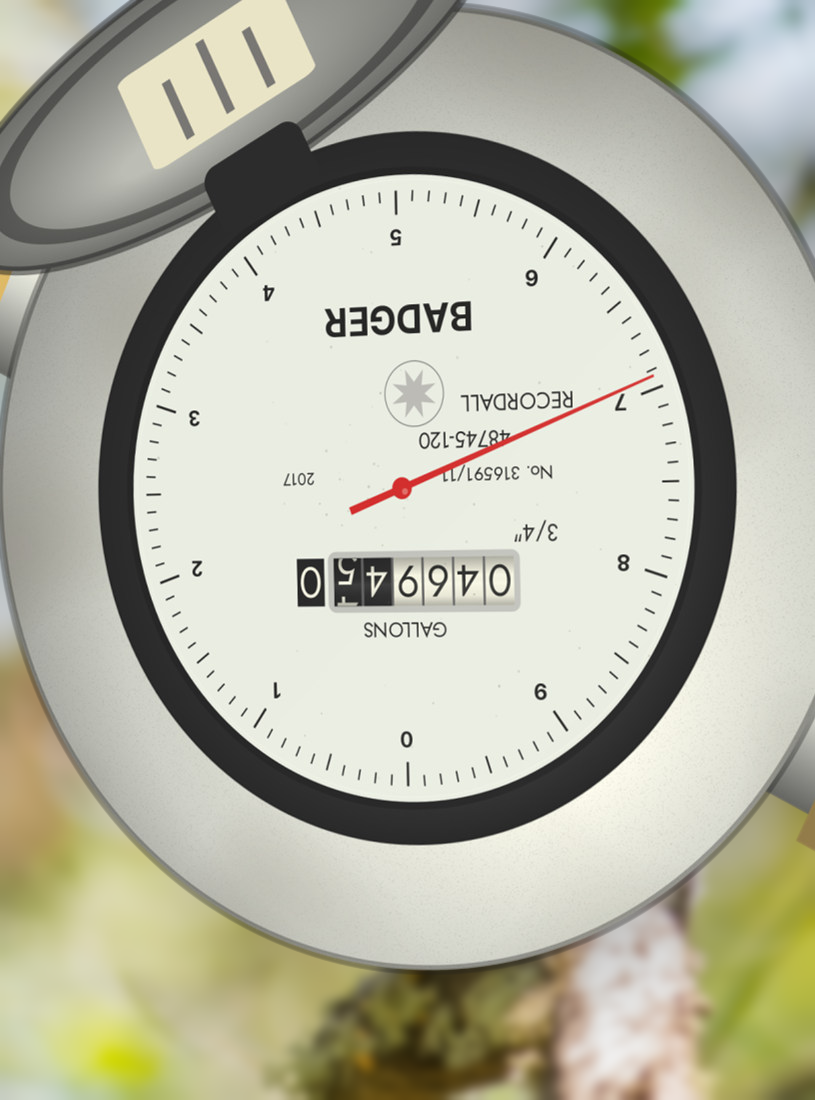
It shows 469446.9 (gal)
